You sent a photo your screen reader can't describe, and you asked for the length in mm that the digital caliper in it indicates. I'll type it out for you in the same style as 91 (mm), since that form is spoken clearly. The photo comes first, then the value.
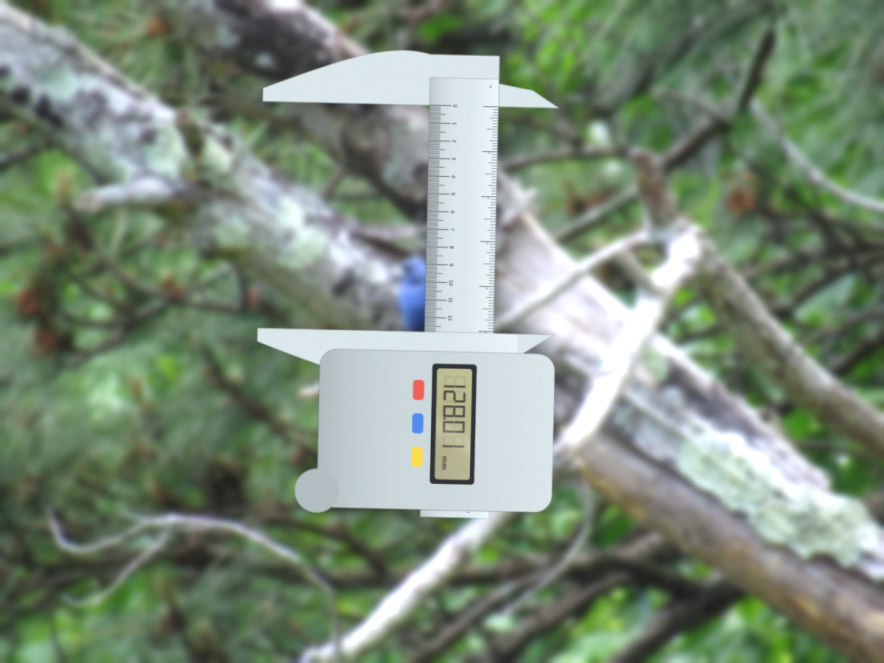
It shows 128.01 (mm)
